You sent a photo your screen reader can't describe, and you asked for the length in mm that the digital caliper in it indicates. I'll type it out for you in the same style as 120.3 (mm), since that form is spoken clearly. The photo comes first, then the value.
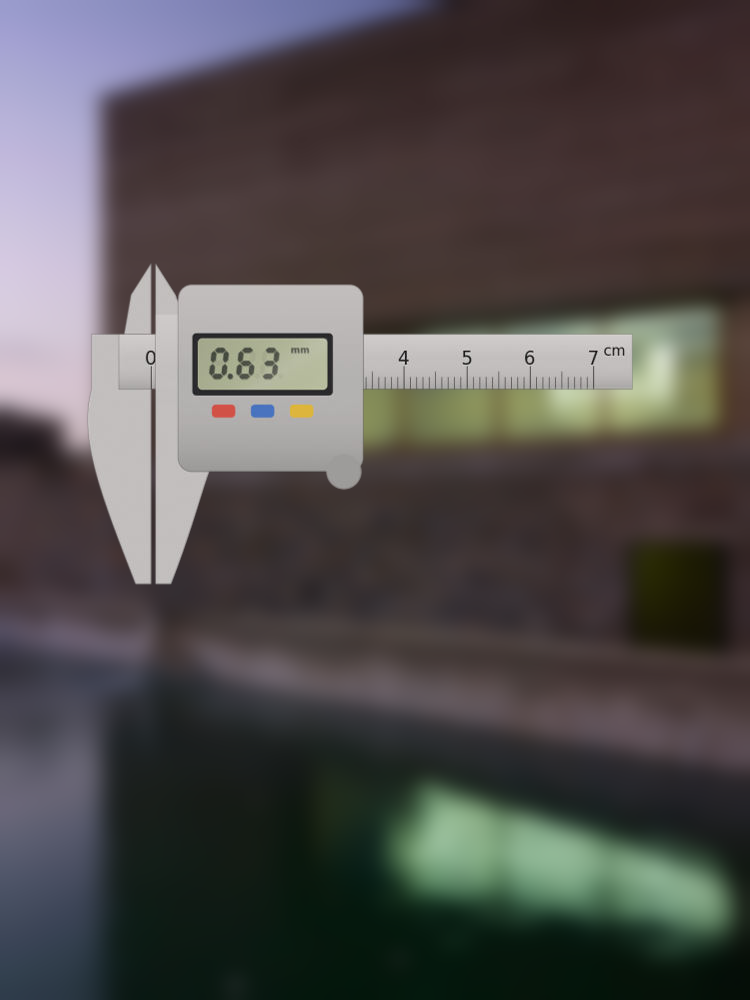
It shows 0.63 (mm)
